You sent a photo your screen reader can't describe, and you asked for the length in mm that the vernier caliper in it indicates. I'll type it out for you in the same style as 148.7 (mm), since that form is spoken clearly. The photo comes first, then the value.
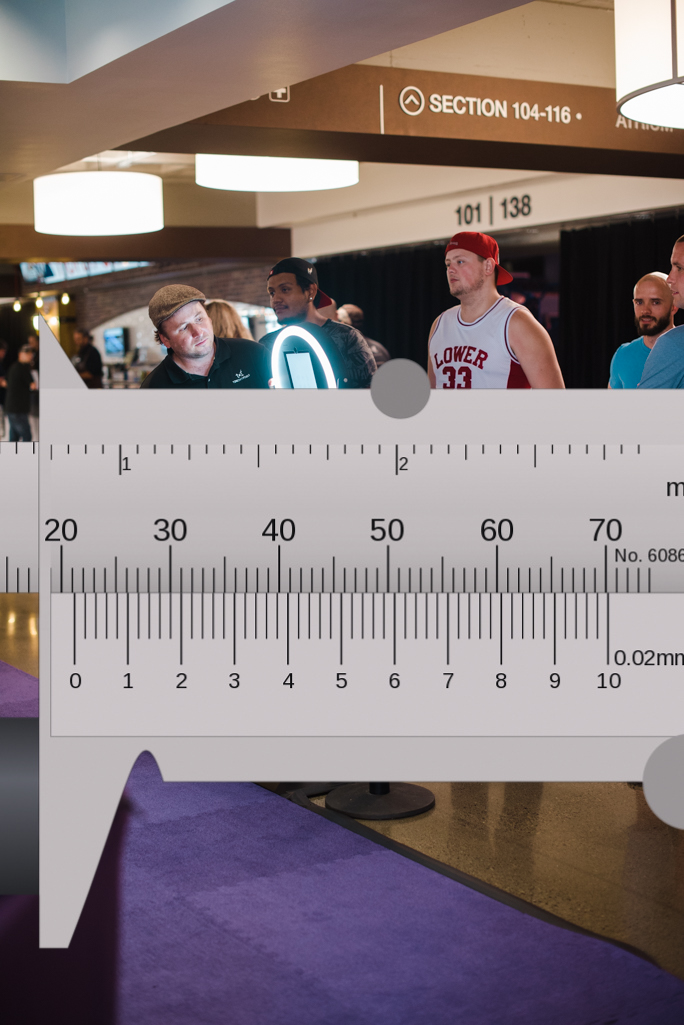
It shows 21.2 (mm)
